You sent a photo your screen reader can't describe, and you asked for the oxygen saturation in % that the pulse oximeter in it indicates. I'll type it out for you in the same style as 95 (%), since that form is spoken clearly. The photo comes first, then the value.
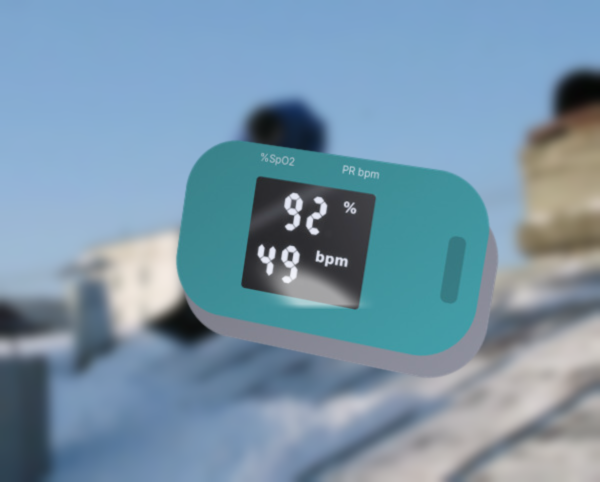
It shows 92 (%)
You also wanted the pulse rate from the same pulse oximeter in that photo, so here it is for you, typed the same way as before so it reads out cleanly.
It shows 49 (bpm)
